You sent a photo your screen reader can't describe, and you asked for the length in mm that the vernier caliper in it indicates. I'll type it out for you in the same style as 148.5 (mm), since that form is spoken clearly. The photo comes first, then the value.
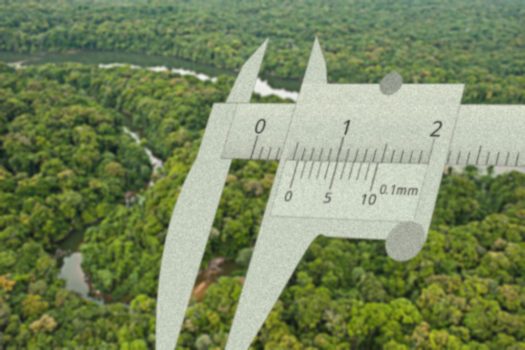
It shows 5.6 (mm)
